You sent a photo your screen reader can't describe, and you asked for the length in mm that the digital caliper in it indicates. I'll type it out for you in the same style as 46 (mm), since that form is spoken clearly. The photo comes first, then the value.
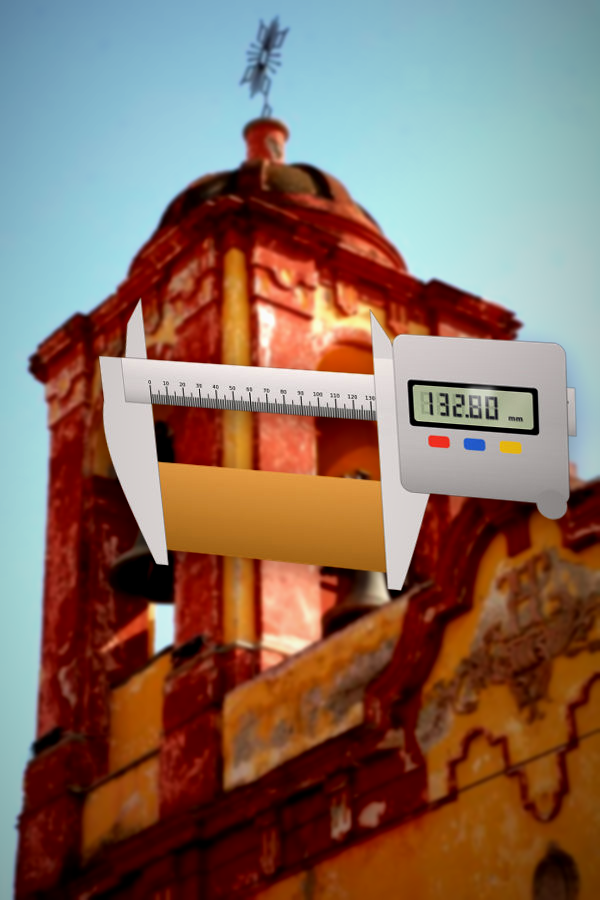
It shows 132.80 (mm)
